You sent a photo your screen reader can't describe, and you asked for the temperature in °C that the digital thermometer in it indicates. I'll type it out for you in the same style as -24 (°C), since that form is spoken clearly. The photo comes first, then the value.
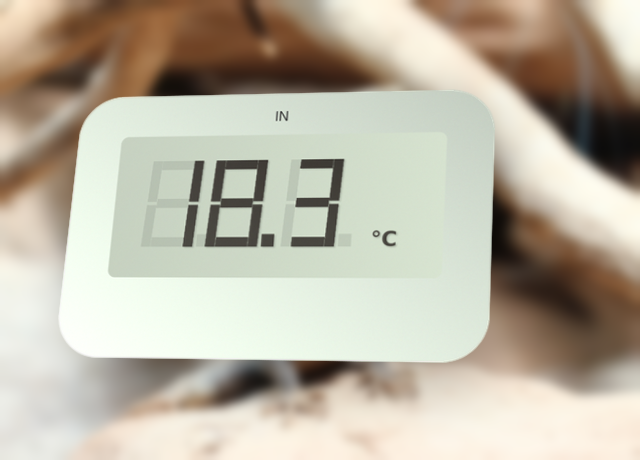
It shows 18.3 (°C)
